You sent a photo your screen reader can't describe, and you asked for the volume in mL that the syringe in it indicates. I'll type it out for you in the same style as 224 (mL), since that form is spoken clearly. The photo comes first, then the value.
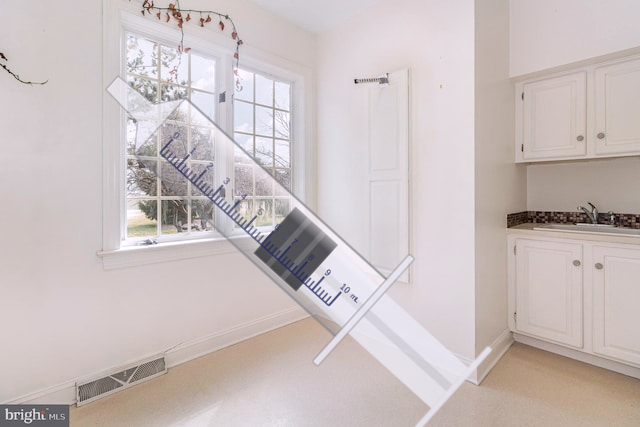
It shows 6 (mL)
